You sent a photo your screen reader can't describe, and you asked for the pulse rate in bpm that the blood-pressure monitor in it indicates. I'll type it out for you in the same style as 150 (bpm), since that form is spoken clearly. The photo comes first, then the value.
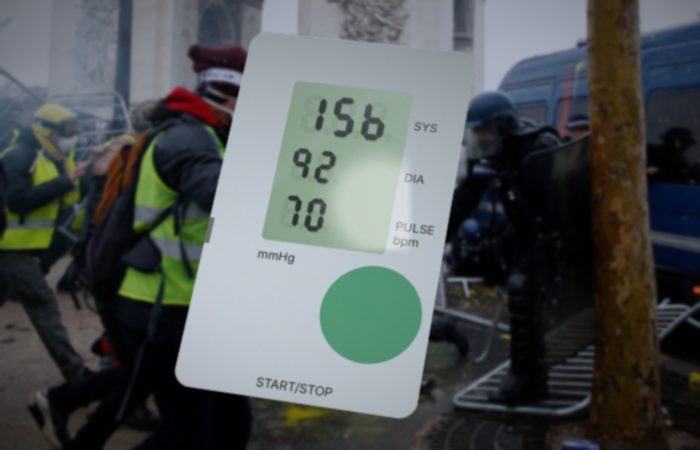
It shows 70 (bpm)
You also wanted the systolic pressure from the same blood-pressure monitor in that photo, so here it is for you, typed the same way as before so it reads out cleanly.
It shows 156 (mmHg)
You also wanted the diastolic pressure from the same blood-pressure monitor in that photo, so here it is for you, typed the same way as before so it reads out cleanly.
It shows 92 (mmHg)
